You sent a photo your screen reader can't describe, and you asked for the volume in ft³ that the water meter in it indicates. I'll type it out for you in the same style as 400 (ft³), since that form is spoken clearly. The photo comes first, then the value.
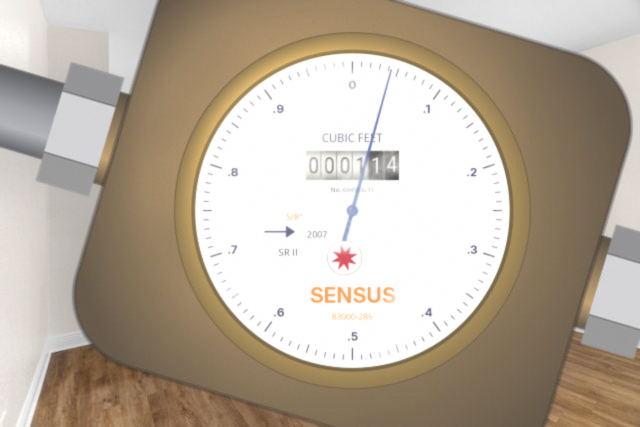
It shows 114.04 (ft³)
